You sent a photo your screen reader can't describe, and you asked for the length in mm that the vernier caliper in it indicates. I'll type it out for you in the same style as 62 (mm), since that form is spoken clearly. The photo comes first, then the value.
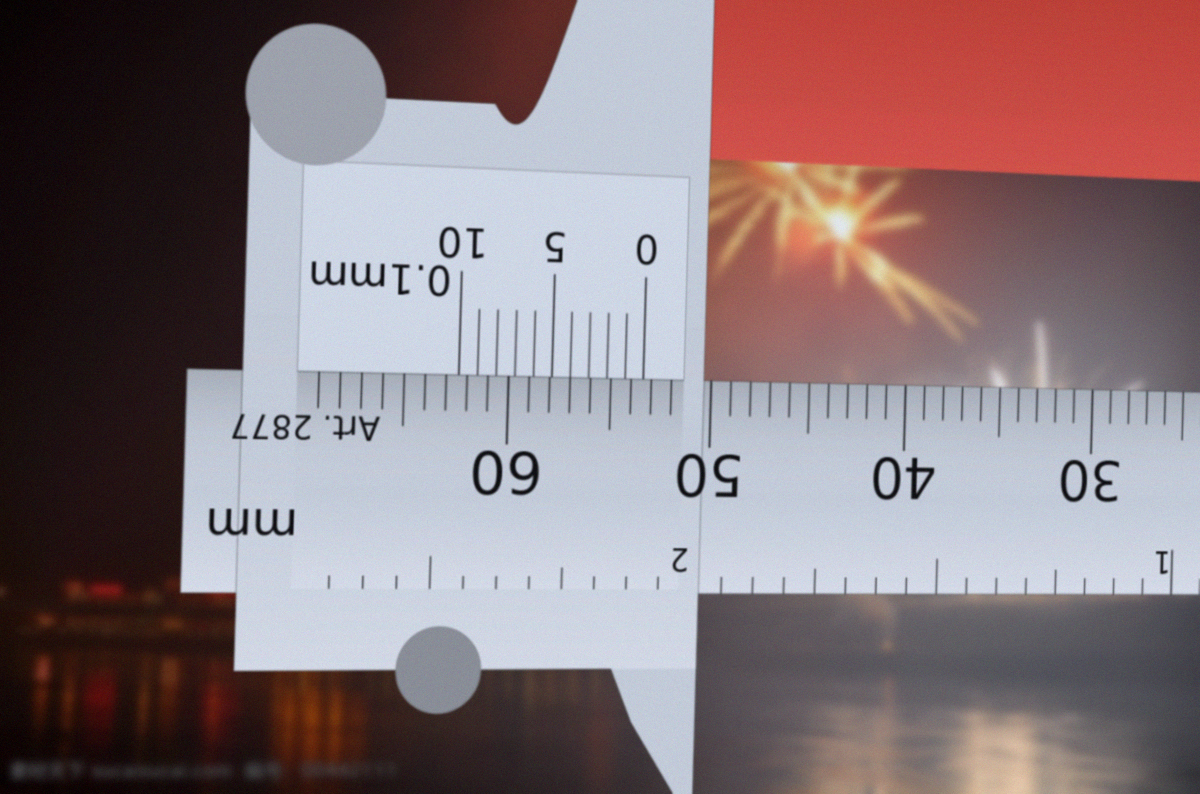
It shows 53.4 (mm)
